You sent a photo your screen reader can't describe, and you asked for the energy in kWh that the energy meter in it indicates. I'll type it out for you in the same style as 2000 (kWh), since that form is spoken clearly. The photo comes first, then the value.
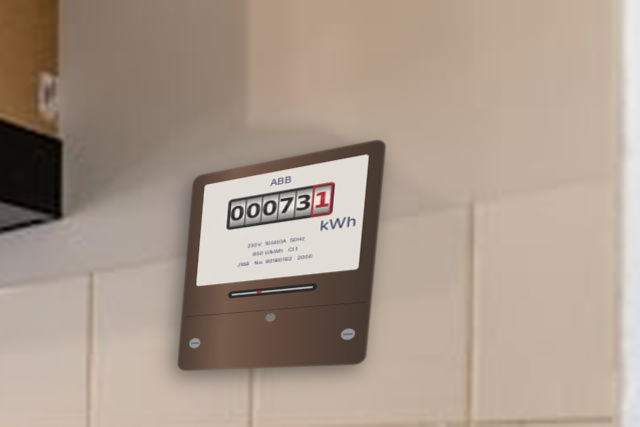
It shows 73.1 (kWh)
